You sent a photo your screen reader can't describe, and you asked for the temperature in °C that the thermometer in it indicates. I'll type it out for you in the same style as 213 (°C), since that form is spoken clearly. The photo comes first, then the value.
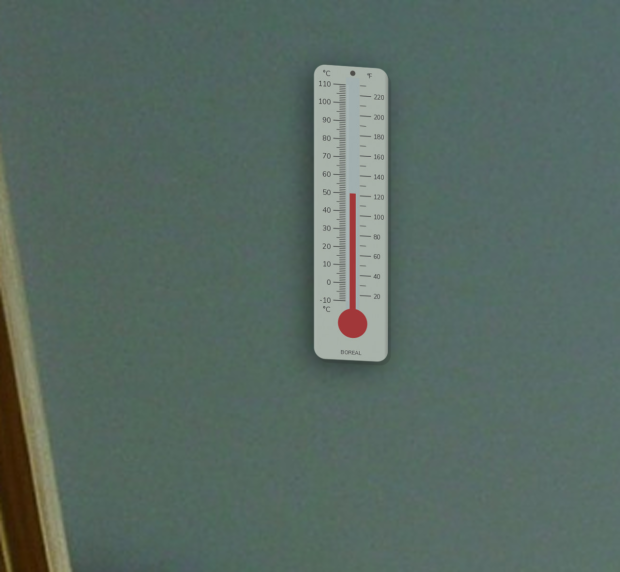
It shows 50 (°C)
